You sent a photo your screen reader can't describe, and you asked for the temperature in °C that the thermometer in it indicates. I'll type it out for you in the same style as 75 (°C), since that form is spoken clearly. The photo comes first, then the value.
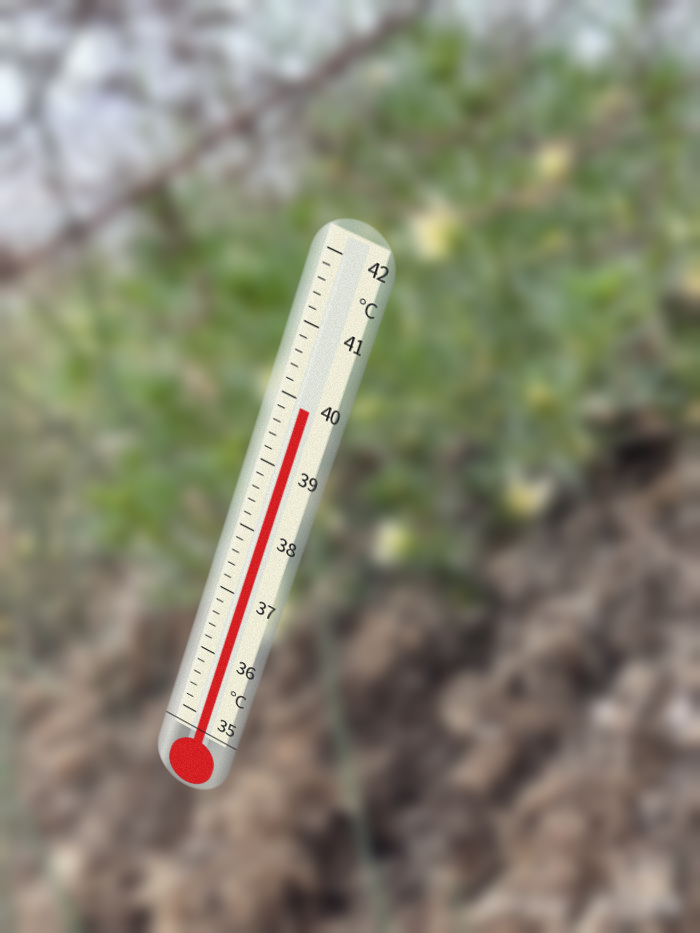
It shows 39.9 (°C)
